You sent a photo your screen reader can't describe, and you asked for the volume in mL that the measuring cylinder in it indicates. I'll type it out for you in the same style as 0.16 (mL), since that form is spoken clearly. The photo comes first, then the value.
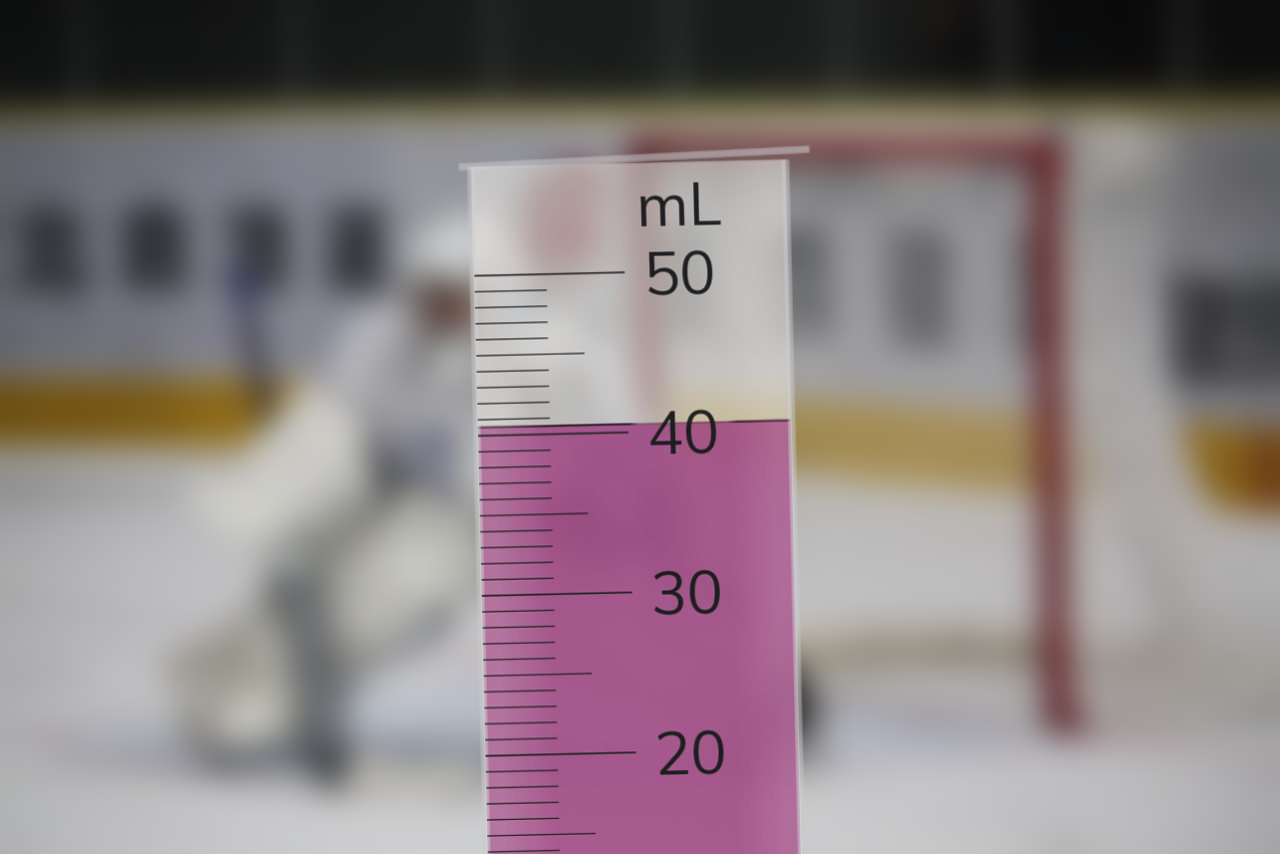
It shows 40.5 (mL)
